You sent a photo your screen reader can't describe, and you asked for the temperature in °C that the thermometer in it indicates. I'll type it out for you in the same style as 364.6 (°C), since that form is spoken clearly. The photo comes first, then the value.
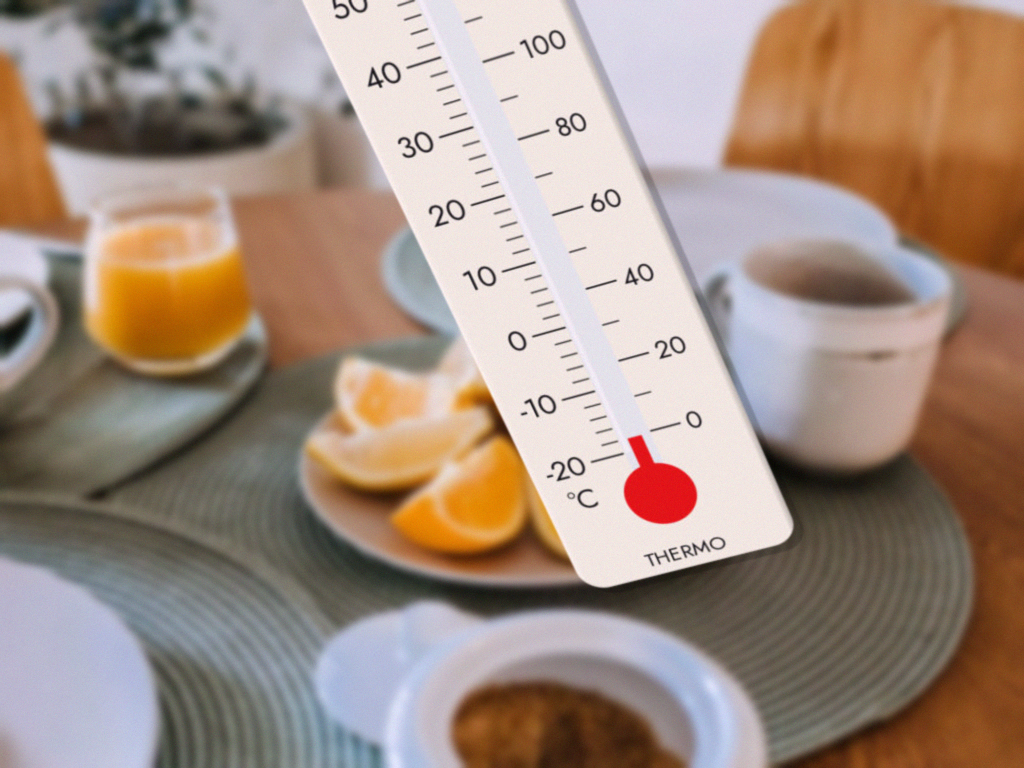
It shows -18 (°C)
